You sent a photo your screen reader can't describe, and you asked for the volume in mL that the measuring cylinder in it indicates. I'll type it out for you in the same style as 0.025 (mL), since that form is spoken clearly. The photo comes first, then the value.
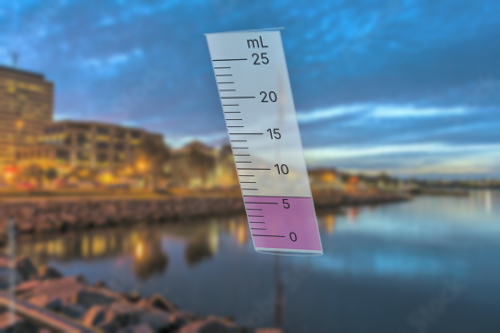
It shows 6 (mL)
